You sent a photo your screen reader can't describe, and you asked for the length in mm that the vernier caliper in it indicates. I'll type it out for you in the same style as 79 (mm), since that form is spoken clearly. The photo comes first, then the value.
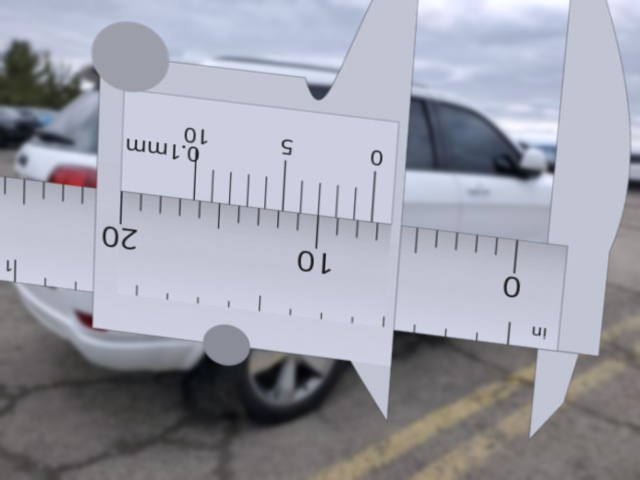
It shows 7.3 (mm)
